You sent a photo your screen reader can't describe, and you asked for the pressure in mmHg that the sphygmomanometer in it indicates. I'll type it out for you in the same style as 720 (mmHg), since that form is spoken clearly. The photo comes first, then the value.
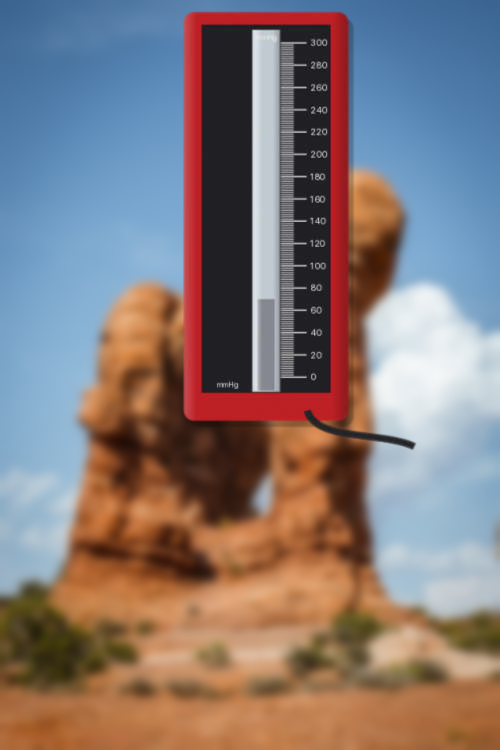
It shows 70 (mmHg)
